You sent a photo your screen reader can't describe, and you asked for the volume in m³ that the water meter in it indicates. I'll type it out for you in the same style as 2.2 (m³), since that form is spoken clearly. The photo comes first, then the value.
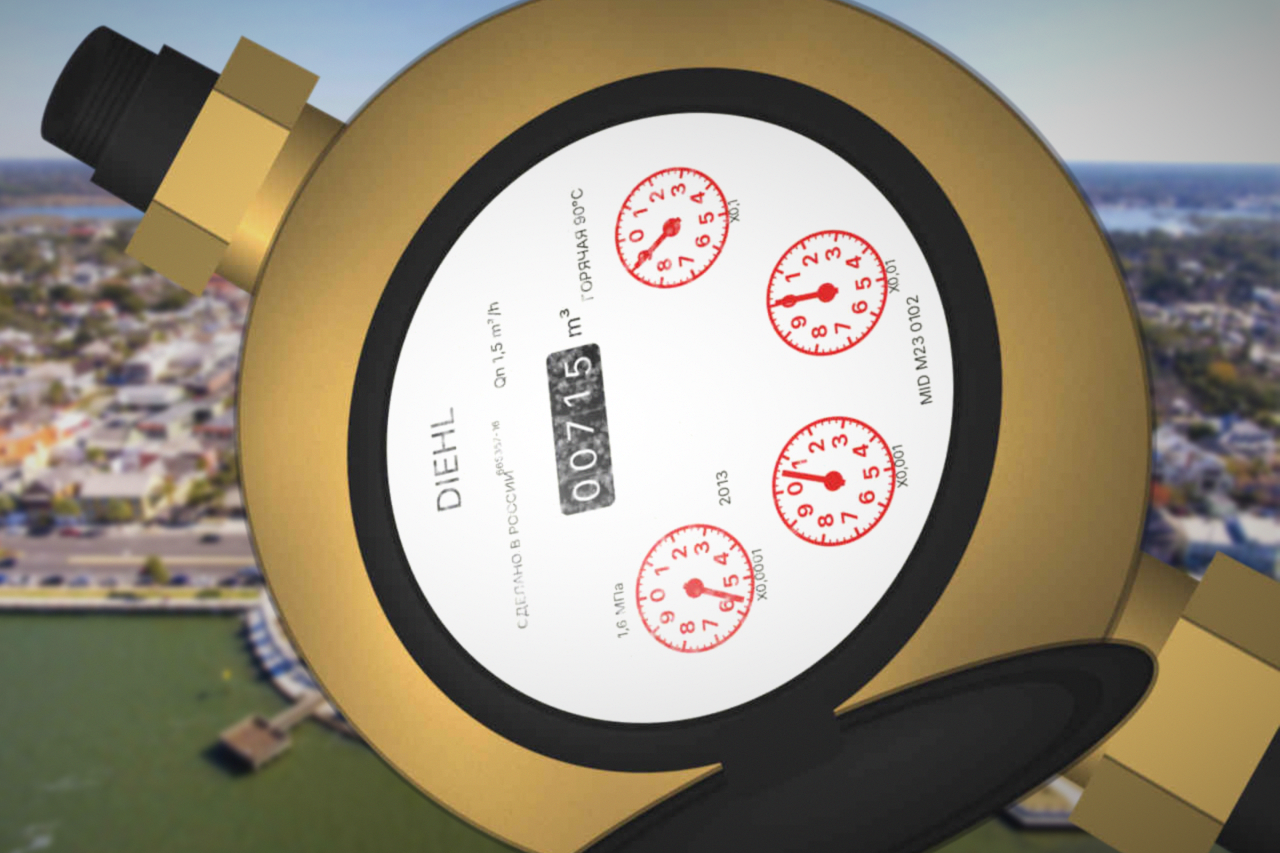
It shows 714.9005 (m³)
